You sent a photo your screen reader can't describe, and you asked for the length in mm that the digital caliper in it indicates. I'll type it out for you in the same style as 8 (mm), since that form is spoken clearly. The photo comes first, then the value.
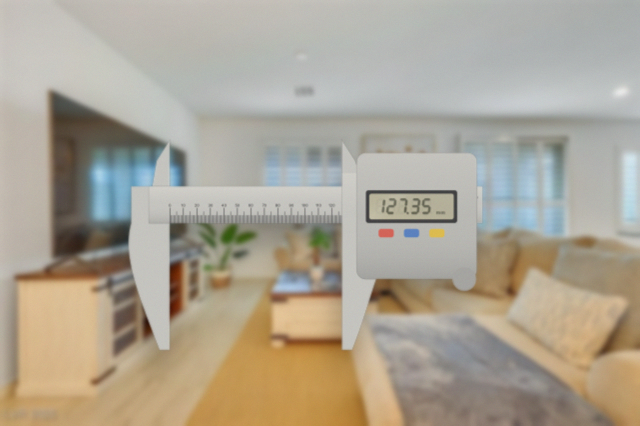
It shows 127.35 (mm)
